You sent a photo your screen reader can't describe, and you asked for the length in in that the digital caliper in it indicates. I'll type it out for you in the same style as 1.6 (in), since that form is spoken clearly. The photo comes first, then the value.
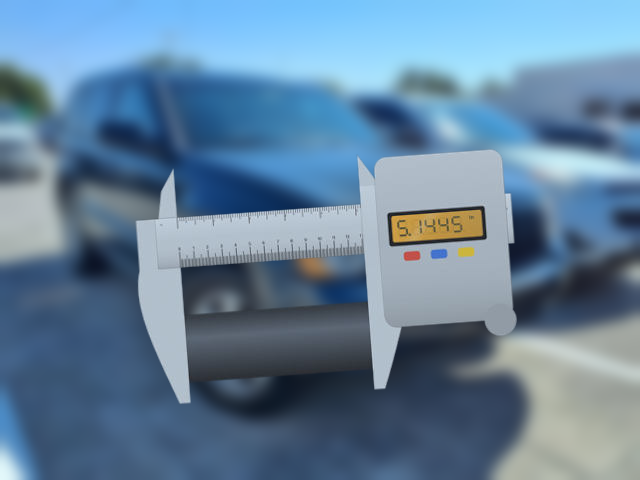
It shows 5.1445 (in)
